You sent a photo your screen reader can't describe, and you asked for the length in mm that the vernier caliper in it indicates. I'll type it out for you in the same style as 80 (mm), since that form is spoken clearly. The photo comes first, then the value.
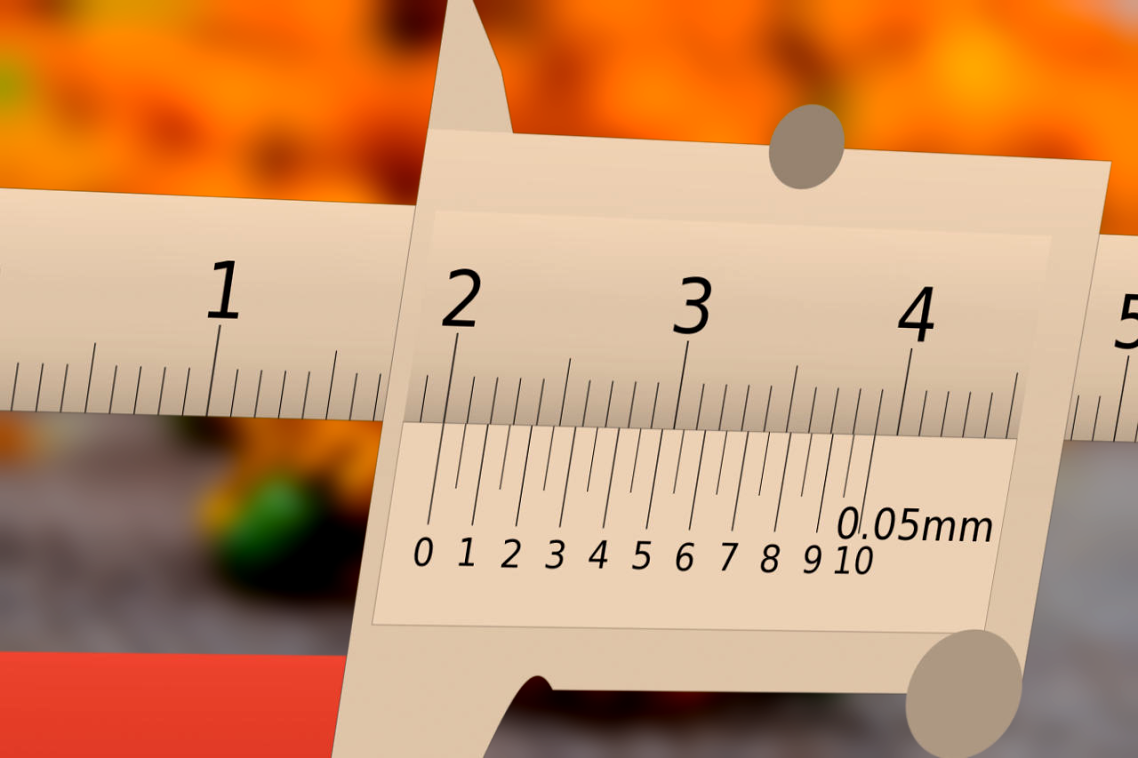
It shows 20.00 (mm)
